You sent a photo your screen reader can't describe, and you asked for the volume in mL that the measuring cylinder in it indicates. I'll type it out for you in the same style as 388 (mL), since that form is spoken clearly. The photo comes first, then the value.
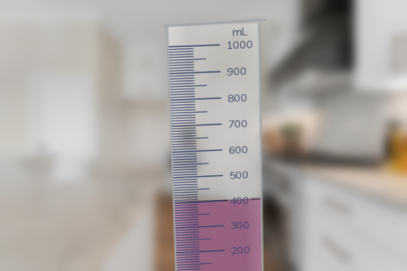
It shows 400 (mL)
